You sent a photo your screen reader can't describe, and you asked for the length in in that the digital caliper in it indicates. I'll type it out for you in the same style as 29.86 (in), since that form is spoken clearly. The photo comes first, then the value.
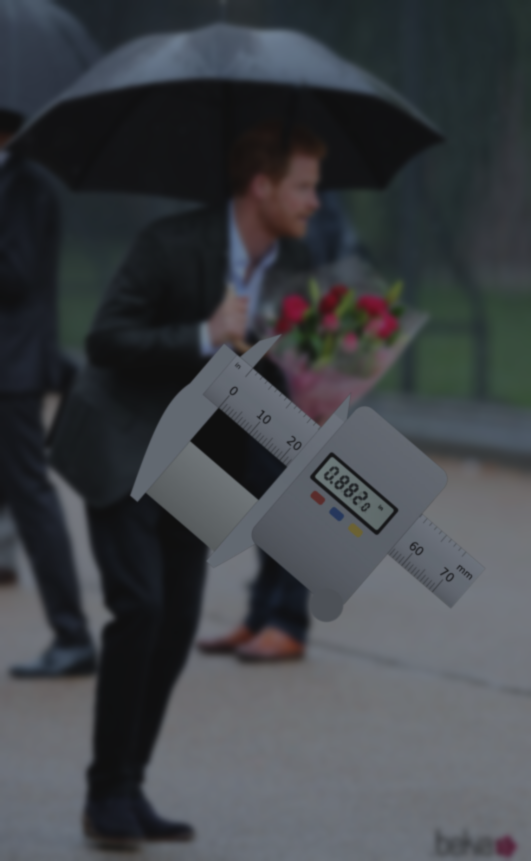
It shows 0.8820 (in)
